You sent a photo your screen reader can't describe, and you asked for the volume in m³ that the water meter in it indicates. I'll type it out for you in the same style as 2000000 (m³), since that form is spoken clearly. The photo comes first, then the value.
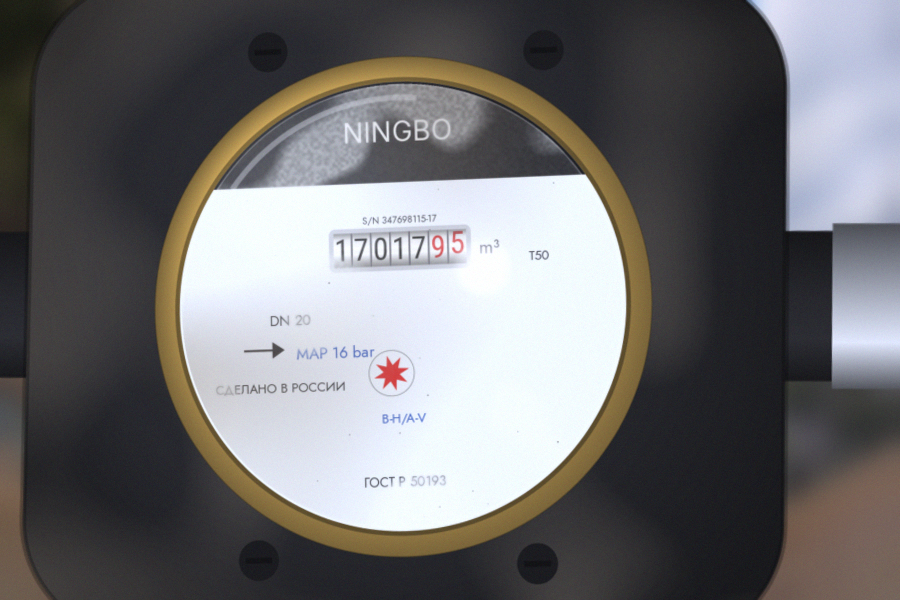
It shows 17017.95 (m³)
